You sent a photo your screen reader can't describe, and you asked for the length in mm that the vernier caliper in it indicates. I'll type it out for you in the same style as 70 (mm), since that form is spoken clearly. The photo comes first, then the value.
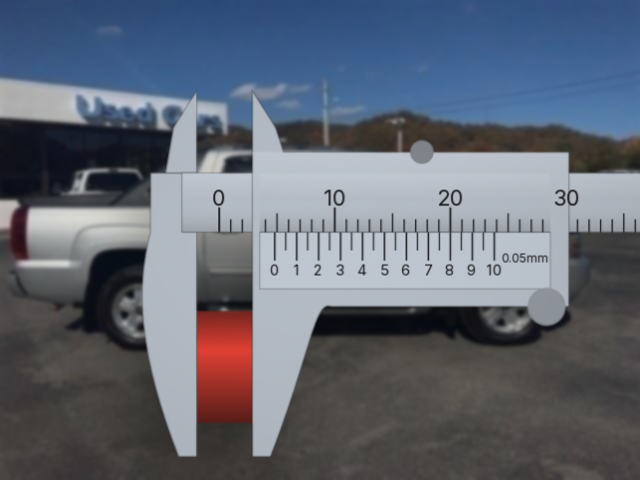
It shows 4.8 (mm)
